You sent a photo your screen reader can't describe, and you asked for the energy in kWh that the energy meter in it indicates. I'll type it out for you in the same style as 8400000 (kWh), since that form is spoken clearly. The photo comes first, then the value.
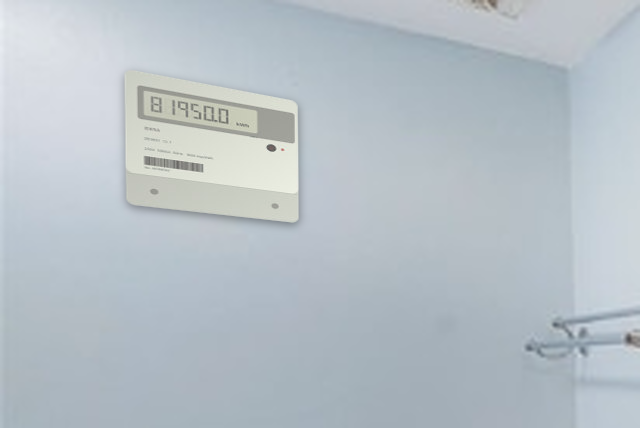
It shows 81950.0 (kWh)
